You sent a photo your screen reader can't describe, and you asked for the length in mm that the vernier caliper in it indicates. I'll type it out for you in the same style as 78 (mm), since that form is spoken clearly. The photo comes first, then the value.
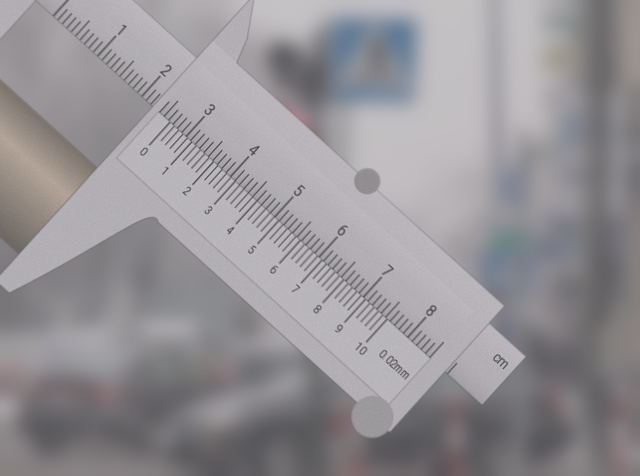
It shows 26.4 (mm)
